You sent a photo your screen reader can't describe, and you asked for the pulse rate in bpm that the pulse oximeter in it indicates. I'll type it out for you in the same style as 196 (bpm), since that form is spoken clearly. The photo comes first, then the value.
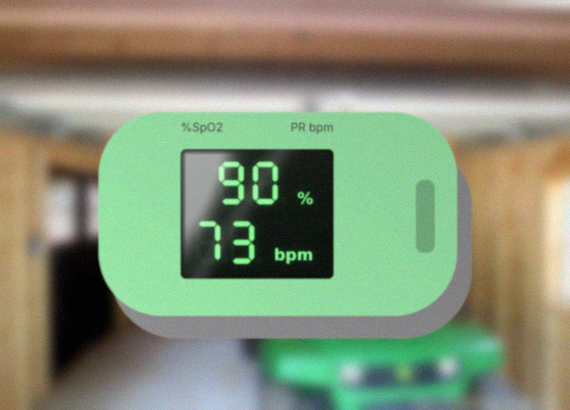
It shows 73 (bpm)
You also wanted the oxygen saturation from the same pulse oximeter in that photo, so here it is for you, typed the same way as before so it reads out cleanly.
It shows 90 (%)
